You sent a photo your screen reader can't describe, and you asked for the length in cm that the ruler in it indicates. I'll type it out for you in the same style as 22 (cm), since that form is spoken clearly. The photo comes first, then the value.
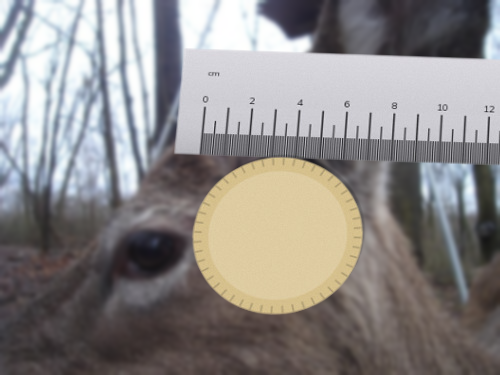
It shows 7 (cm)
